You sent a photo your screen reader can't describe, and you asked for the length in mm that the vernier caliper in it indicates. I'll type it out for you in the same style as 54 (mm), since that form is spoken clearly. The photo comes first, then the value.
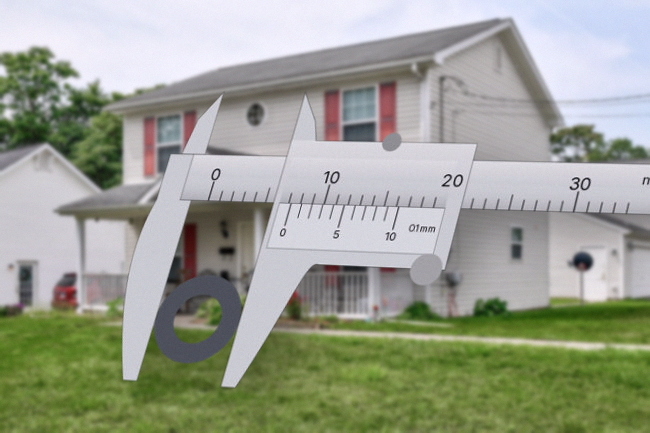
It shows 7.2 (mm)
